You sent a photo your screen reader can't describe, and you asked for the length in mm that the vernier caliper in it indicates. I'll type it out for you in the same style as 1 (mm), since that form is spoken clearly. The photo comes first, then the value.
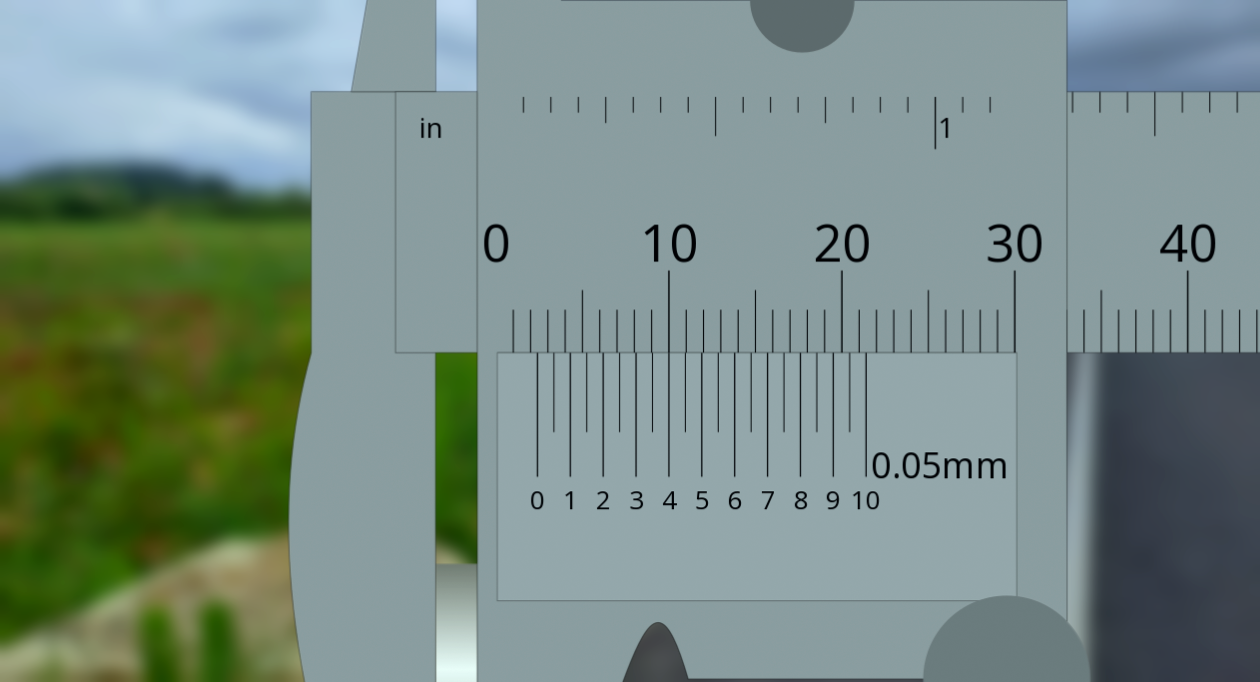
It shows 2.4 (mm)
